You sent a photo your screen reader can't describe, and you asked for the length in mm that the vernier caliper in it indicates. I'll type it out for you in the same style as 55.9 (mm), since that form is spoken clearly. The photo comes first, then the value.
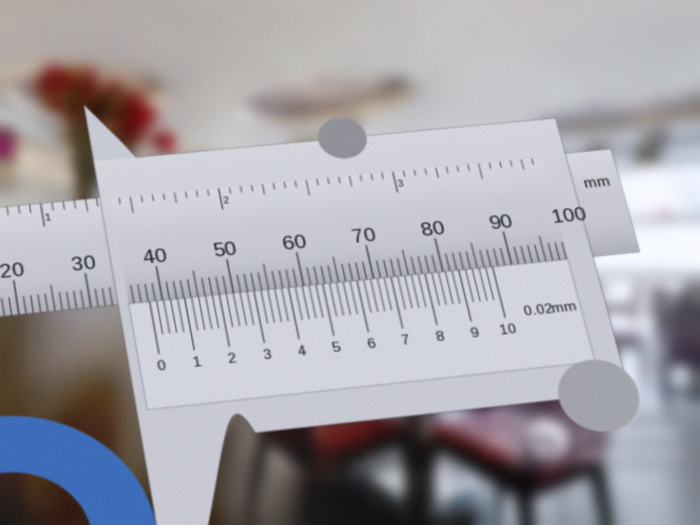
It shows 38.2 (mm)
